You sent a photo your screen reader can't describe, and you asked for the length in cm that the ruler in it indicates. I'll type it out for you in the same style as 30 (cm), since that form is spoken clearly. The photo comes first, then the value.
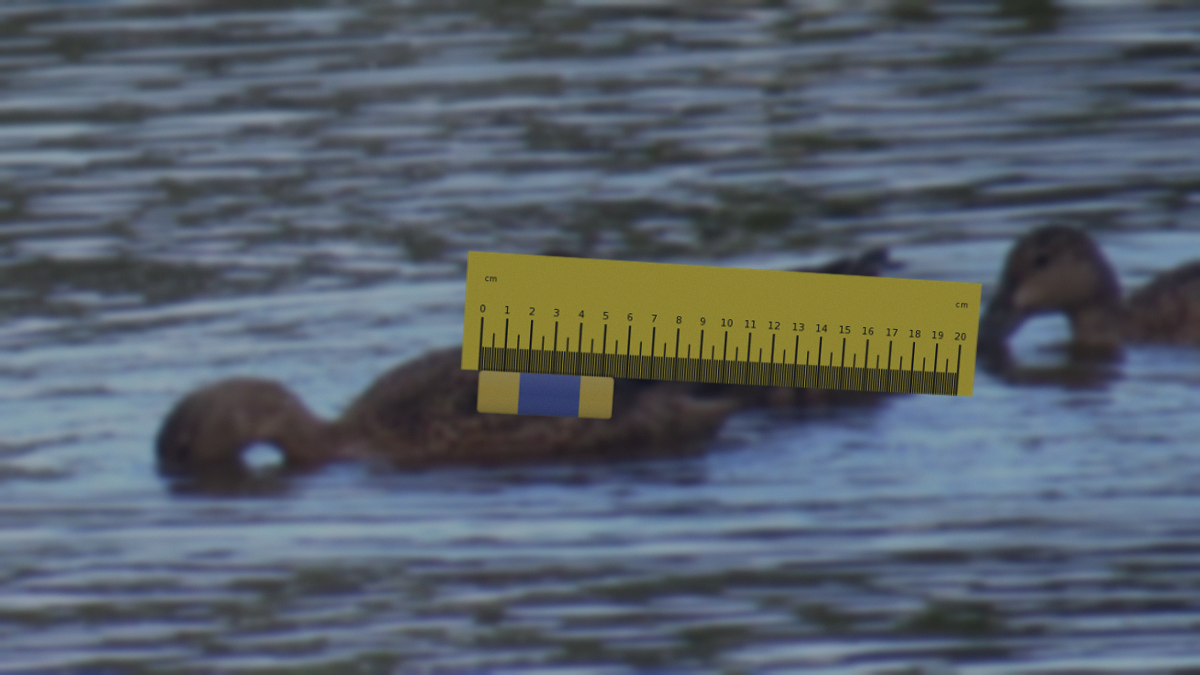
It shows 5.5 (cm)
